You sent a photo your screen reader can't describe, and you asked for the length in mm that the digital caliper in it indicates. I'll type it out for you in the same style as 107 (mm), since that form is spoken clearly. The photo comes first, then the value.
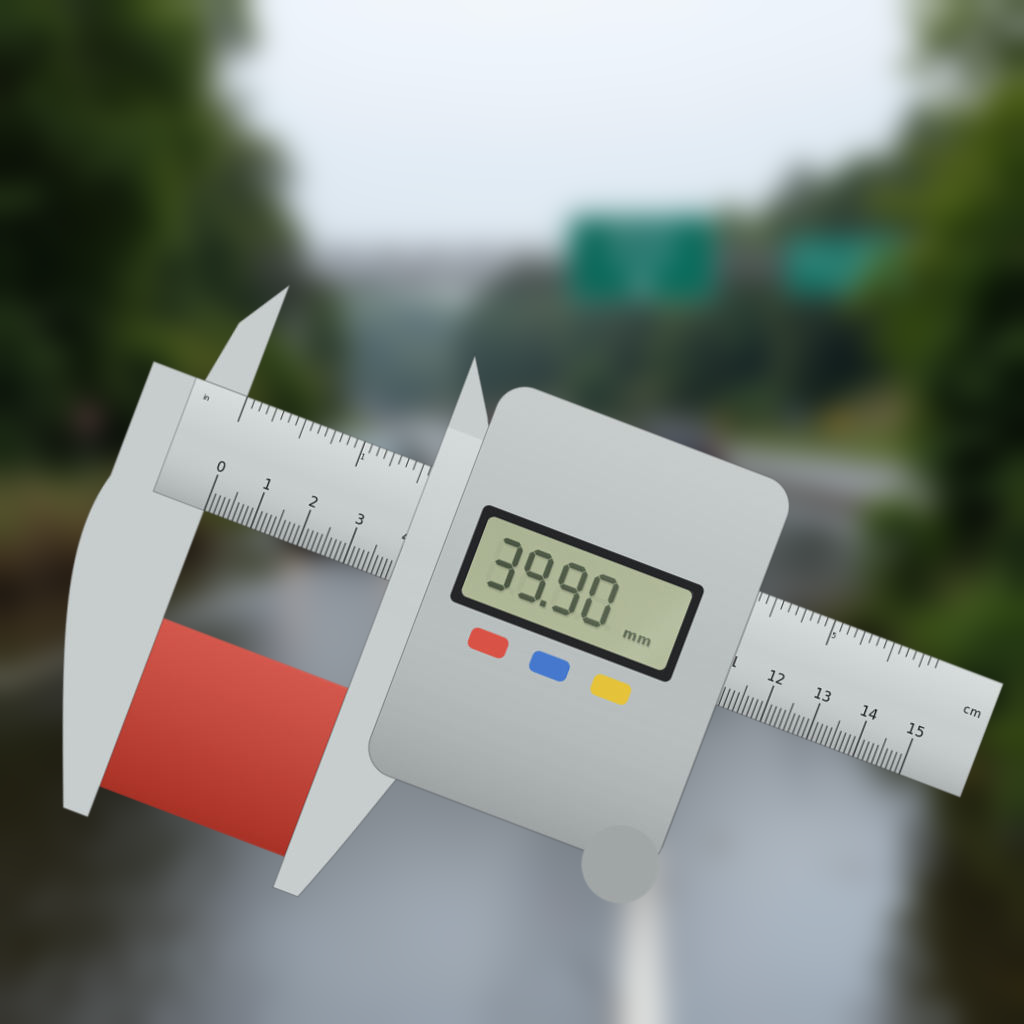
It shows 39.90 (mm)
